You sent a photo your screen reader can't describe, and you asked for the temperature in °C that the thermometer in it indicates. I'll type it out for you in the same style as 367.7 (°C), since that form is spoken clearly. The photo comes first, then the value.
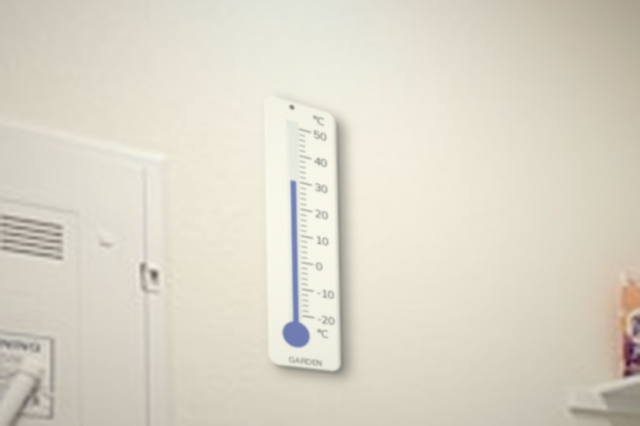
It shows 30 (°C)
